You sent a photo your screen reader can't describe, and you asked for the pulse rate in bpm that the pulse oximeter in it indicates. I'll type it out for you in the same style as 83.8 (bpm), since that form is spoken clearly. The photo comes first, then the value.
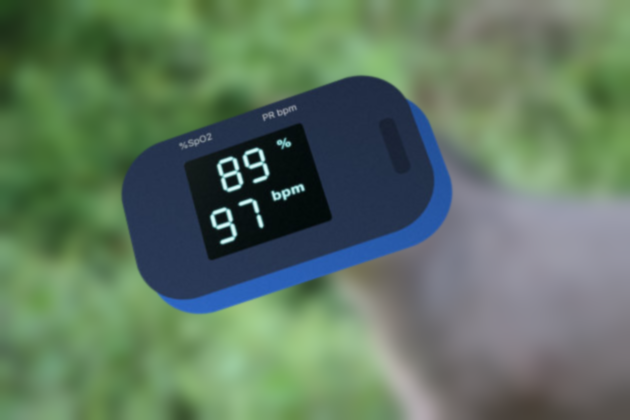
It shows 97 (bpm)
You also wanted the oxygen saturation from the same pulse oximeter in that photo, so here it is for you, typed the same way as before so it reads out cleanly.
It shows 89 (%)
